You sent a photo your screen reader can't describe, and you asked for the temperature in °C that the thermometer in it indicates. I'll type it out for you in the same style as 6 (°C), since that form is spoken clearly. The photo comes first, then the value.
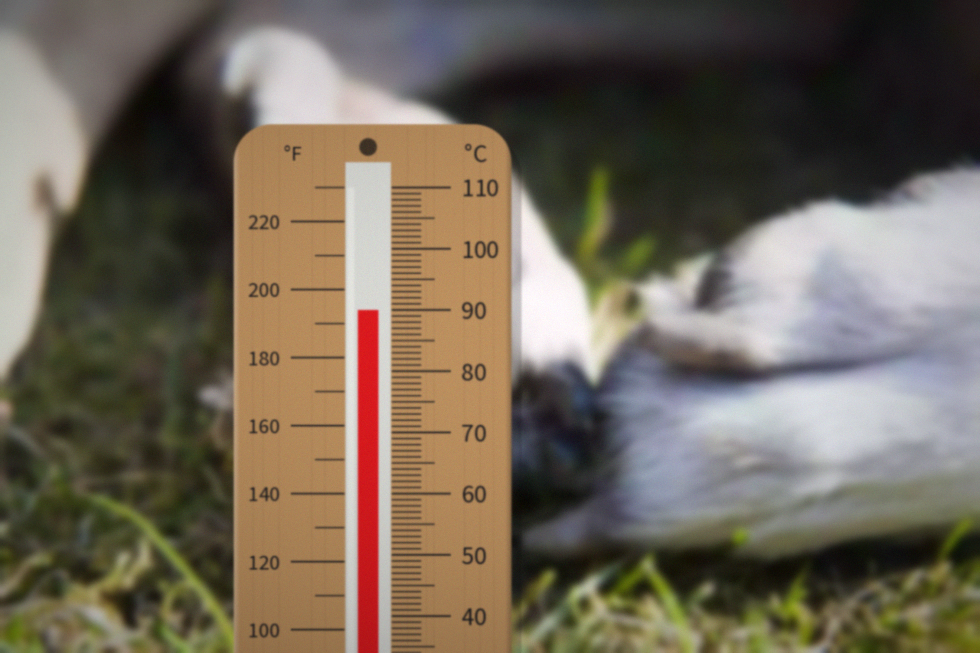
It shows 90 (°C)
